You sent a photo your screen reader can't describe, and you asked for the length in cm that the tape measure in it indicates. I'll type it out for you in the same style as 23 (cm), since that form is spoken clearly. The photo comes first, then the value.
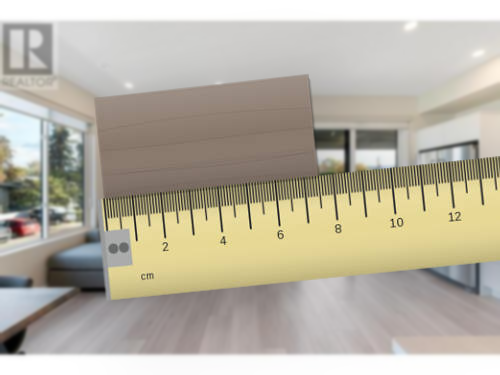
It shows 7.5 (cm)
